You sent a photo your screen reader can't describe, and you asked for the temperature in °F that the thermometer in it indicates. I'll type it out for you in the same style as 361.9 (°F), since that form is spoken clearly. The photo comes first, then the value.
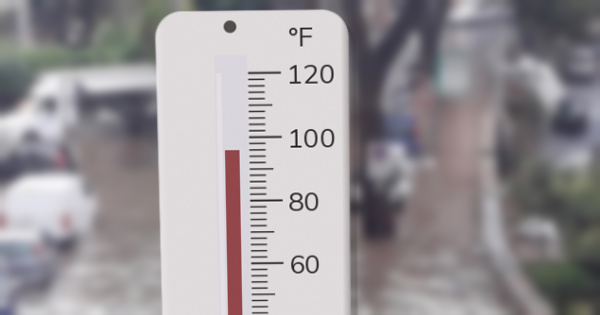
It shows 96 (°F)
